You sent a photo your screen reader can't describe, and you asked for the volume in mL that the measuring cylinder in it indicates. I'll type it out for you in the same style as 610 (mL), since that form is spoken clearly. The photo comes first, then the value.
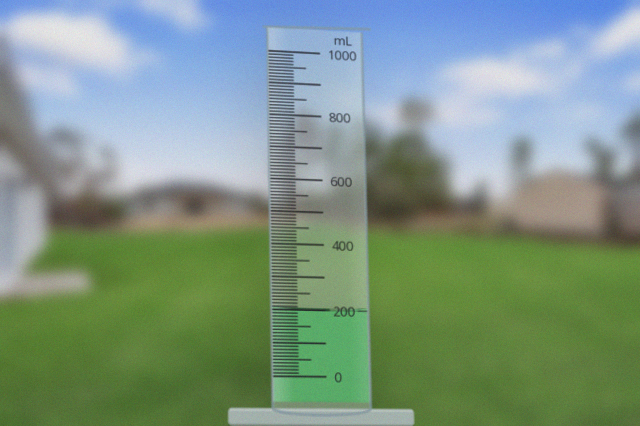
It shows 200 (mL)
